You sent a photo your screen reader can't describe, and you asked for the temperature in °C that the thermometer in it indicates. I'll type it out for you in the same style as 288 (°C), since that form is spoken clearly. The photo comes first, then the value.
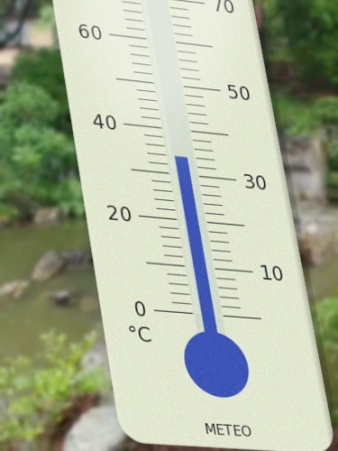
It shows 34 (°C)
